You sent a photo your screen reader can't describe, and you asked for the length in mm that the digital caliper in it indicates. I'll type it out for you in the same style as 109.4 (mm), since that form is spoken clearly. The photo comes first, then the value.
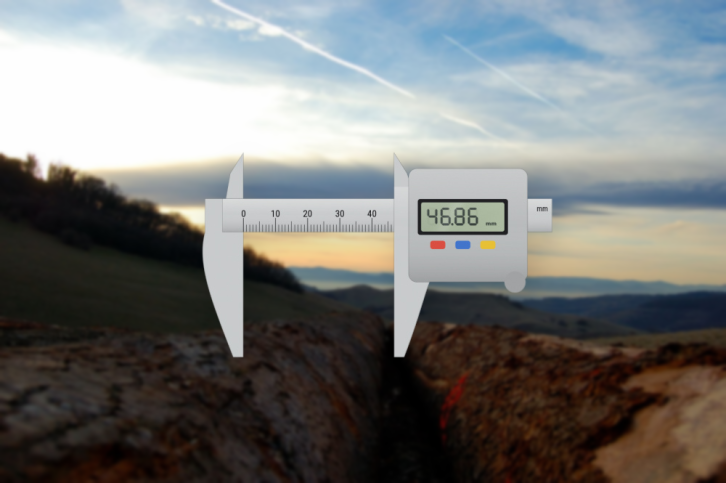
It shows 46.86 (mm)
